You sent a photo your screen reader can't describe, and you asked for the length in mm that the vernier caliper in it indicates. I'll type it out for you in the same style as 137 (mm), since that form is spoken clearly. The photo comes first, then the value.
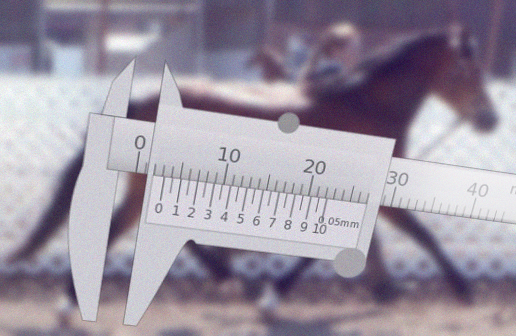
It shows 3.2 (mm)
